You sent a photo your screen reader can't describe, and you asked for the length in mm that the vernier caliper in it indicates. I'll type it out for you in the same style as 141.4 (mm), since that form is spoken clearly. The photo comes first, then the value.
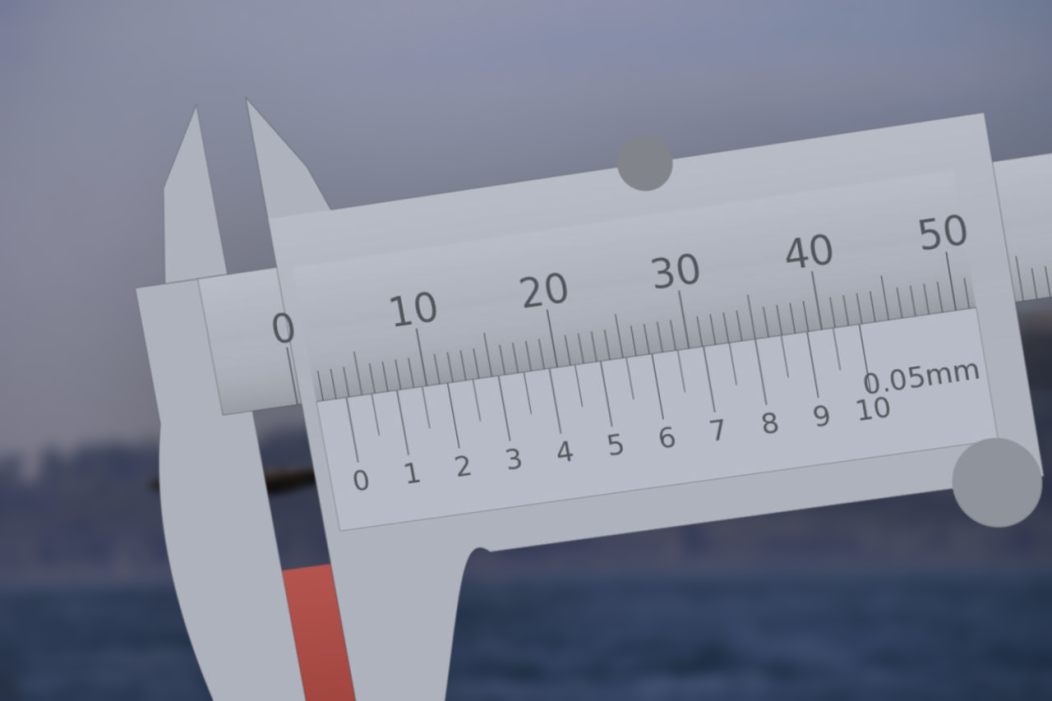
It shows 3.8 (mm)
